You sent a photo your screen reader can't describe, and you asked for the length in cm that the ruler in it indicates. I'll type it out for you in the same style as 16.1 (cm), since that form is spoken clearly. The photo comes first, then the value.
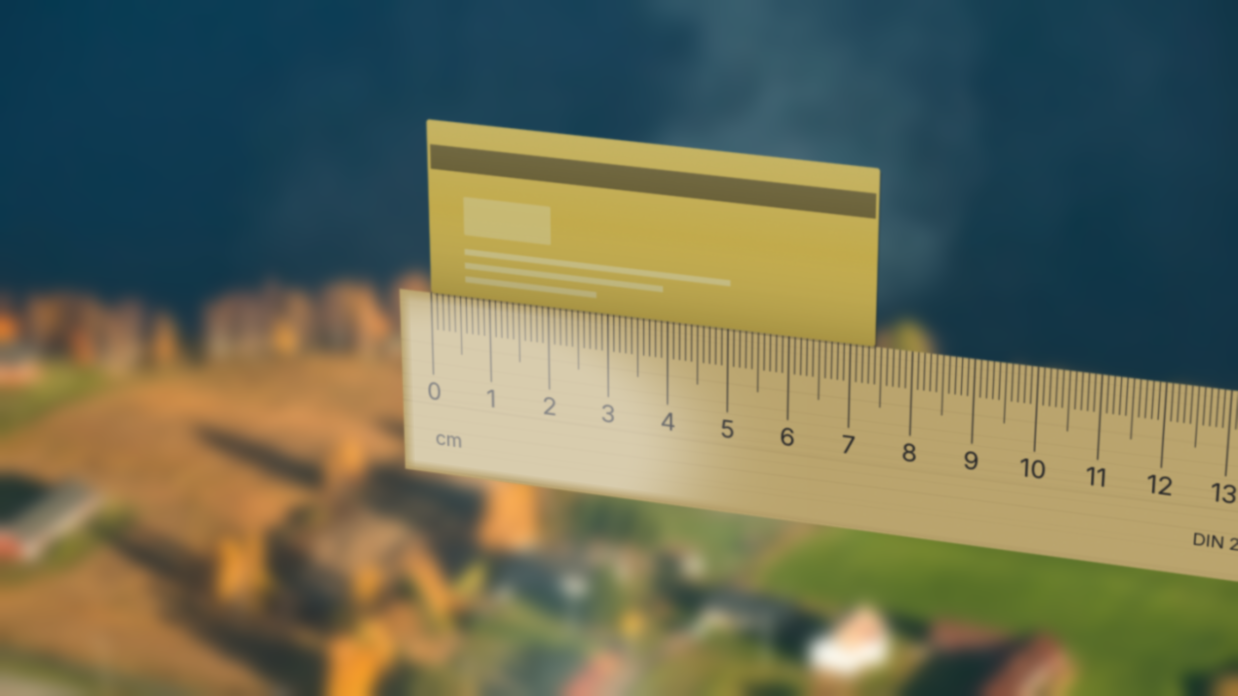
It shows 7.4 (cm)
